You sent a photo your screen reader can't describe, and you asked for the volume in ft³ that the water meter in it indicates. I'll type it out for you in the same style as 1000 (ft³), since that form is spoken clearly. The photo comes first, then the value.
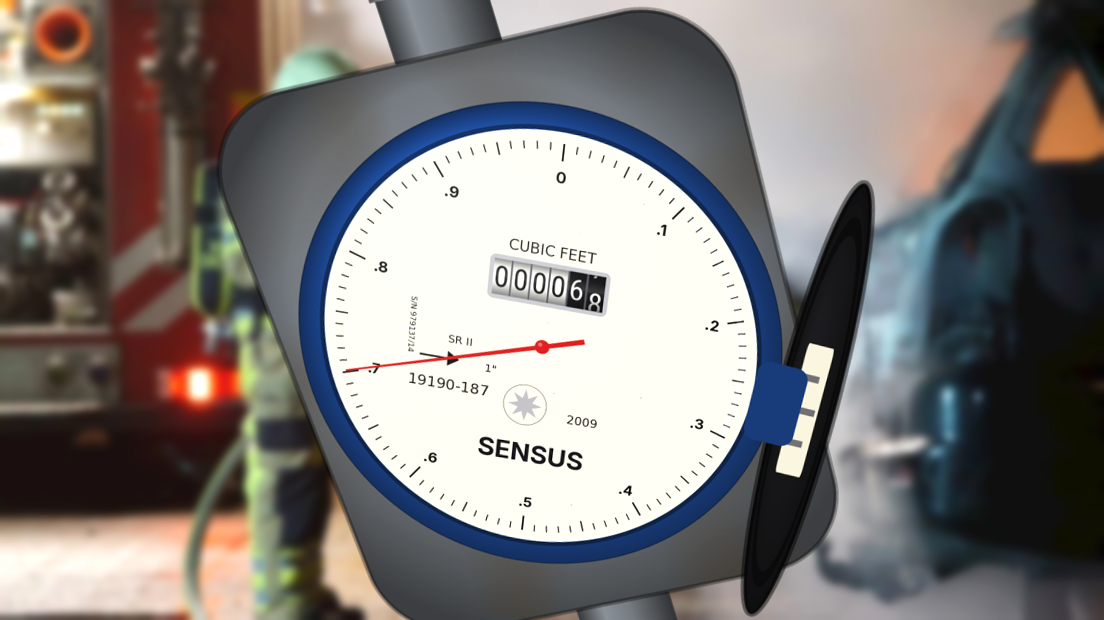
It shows 67.70 (ft³)
